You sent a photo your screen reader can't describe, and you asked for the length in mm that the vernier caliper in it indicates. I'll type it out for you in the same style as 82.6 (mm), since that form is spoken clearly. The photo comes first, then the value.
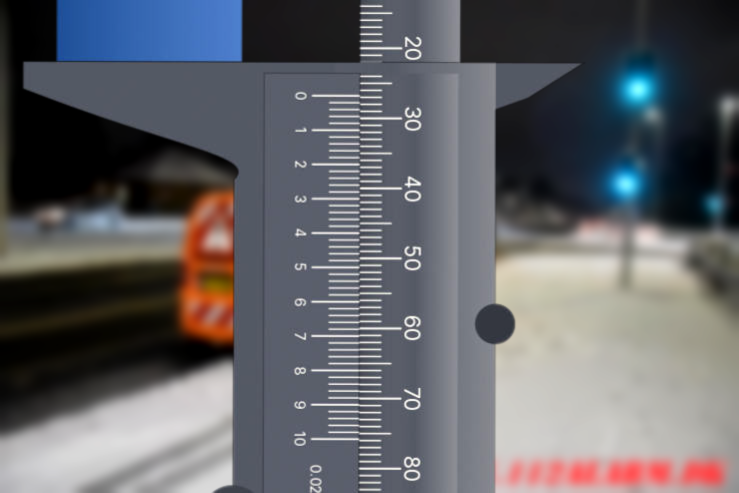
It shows 26.8 (mm)
